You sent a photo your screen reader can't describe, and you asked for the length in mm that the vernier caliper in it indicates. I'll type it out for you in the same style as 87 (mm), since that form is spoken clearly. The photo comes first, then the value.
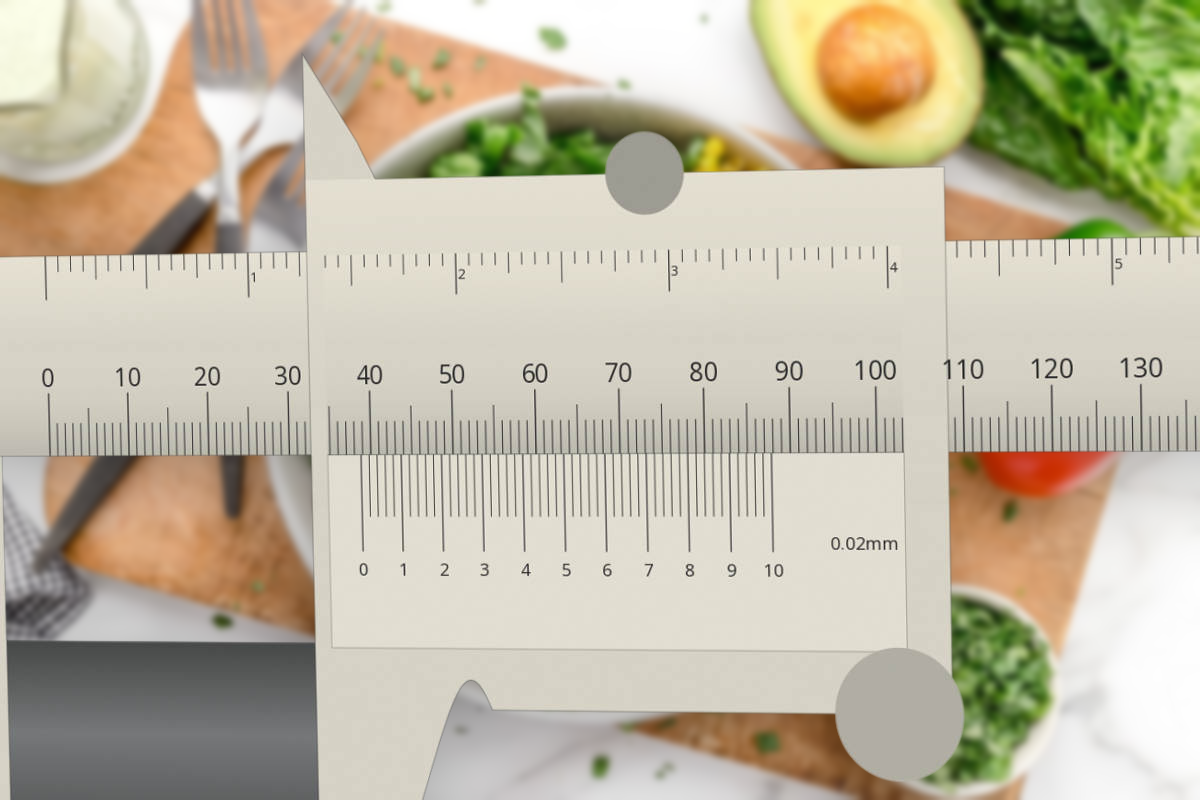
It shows 38.8 (mm)
